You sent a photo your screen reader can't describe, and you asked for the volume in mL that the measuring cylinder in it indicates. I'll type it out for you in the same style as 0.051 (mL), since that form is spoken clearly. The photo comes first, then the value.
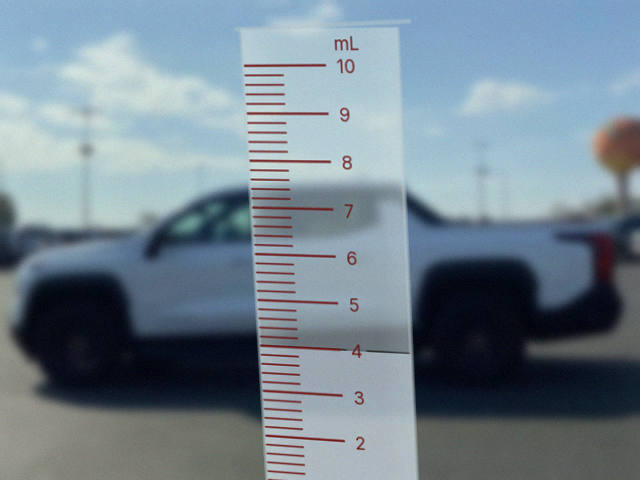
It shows 4 (mL)
